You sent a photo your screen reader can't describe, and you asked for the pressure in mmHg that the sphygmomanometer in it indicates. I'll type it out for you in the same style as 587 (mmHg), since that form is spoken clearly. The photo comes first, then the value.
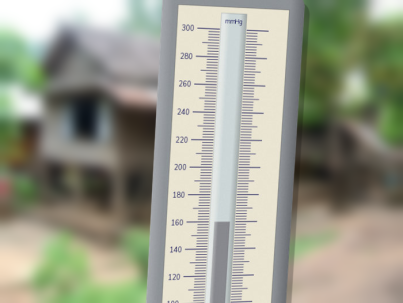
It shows 160 (mmHg)
